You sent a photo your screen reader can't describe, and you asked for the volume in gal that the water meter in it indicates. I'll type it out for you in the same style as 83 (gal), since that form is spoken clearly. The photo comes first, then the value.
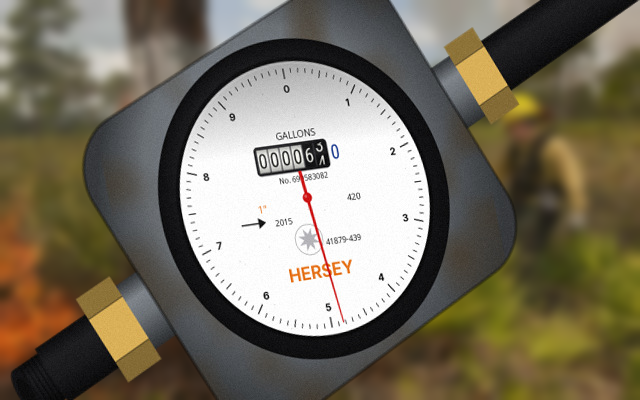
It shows 634.8 (gal)
